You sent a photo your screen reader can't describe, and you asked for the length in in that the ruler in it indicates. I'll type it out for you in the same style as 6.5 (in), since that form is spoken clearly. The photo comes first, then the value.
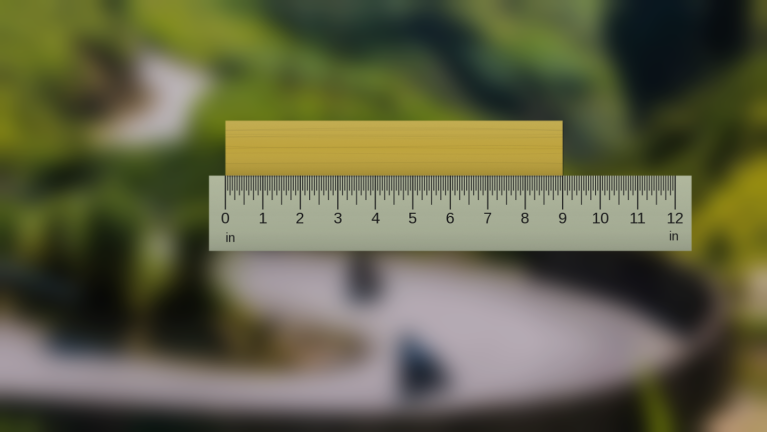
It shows 9 (in)
